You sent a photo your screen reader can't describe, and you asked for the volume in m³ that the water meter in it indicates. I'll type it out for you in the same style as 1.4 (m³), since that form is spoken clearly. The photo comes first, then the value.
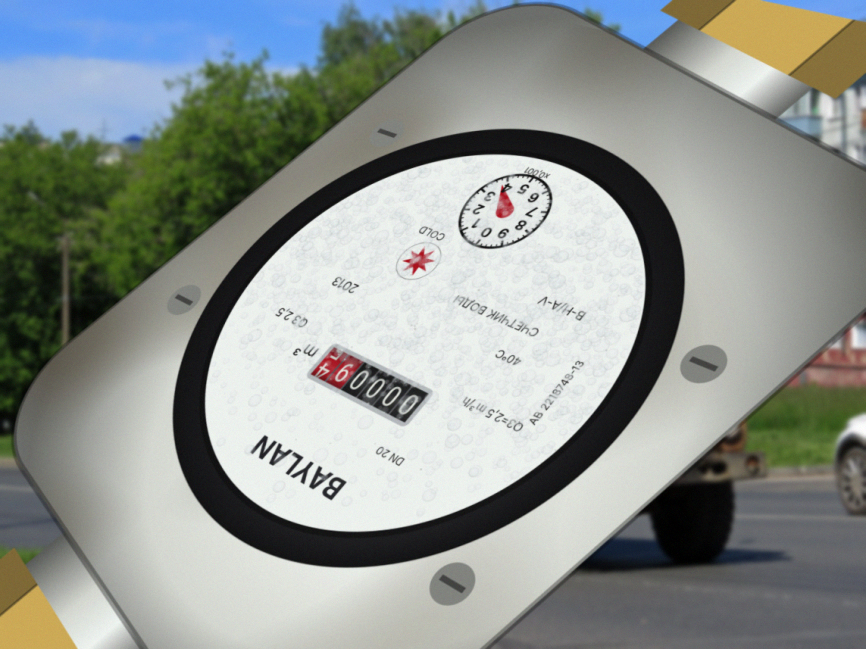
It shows 0.943 (m³)
